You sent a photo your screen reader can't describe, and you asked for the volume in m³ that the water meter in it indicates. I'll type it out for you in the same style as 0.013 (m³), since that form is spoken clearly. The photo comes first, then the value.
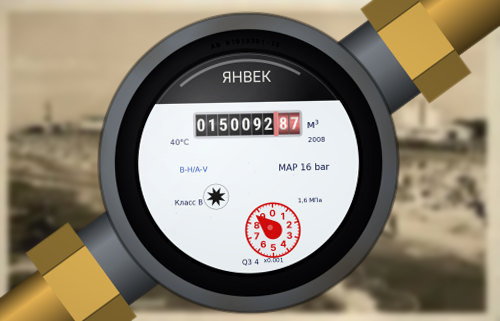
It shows 150092.878 (m³)
